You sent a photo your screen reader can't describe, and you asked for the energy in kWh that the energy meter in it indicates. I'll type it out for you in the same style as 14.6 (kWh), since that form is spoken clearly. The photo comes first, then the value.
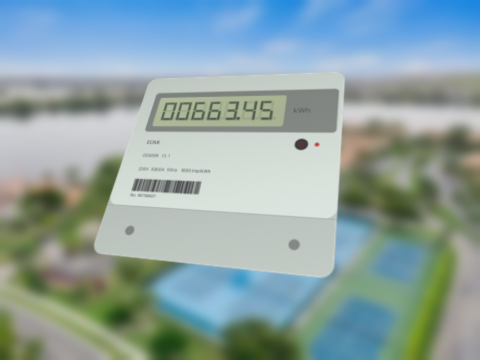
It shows 663.45 (kWh)
